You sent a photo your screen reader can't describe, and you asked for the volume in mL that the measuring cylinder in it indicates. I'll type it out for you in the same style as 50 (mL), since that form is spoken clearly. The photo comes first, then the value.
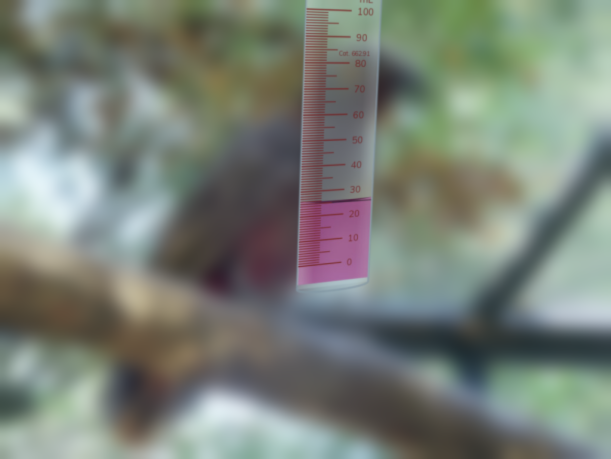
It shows 25 (mL)
